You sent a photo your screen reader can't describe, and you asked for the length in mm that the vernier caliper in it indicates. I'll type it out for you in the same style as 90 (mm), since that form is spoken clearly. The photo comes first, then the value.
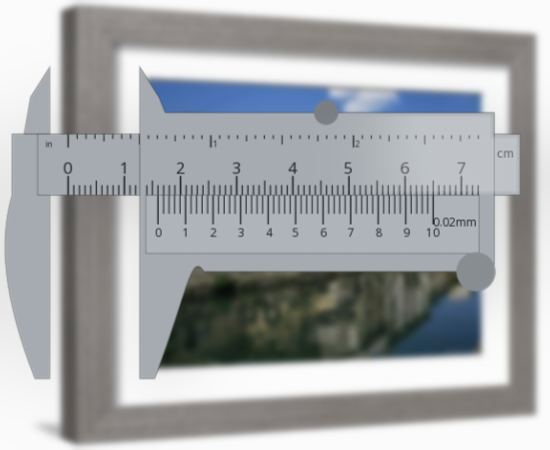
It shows 16.0 (mm)
